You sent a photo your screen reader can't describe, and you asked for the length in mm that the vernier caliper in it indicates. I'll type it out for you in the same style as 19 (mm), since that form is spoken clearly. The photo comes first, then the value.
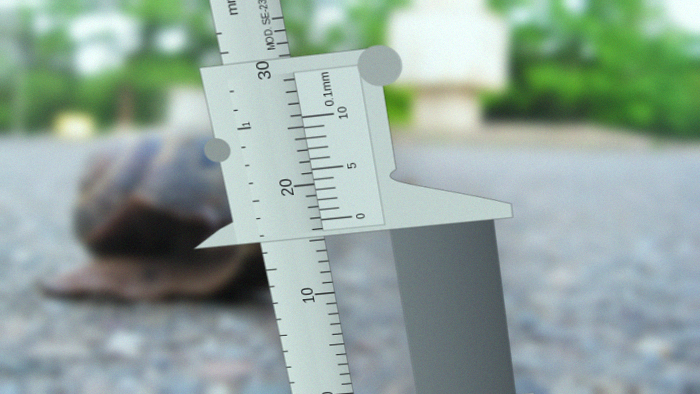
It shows 16.8 (mm)
